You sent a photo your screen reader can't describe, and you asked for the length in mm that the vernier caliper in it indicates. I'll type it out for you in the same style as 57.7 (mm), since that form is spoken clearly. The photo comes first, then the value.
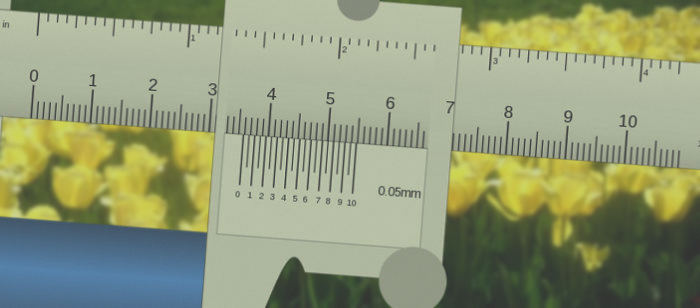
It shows 35.8 (mm)
